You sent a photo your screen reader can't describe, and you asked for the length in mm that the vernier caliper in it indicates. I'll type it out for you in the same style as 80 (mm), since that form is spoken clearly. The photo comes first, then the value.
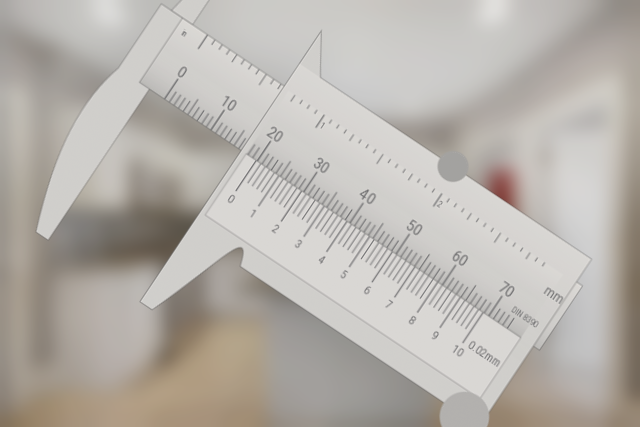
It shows 19.8 (mm)
